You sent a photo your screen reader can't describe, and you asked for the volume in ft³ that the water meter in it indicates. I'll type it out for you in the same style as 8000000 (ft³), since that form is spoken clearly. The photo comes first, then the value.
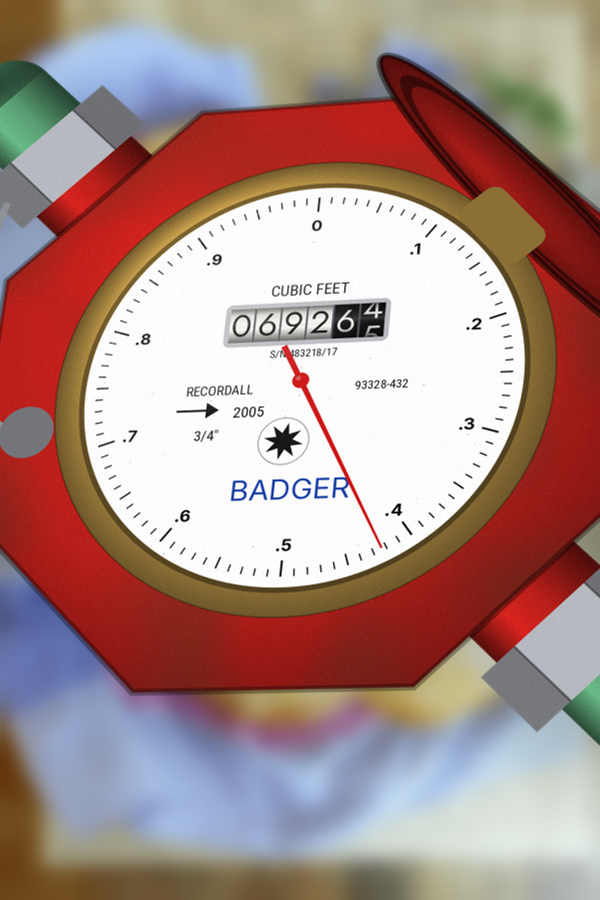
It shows 69264.42 (ft³)
